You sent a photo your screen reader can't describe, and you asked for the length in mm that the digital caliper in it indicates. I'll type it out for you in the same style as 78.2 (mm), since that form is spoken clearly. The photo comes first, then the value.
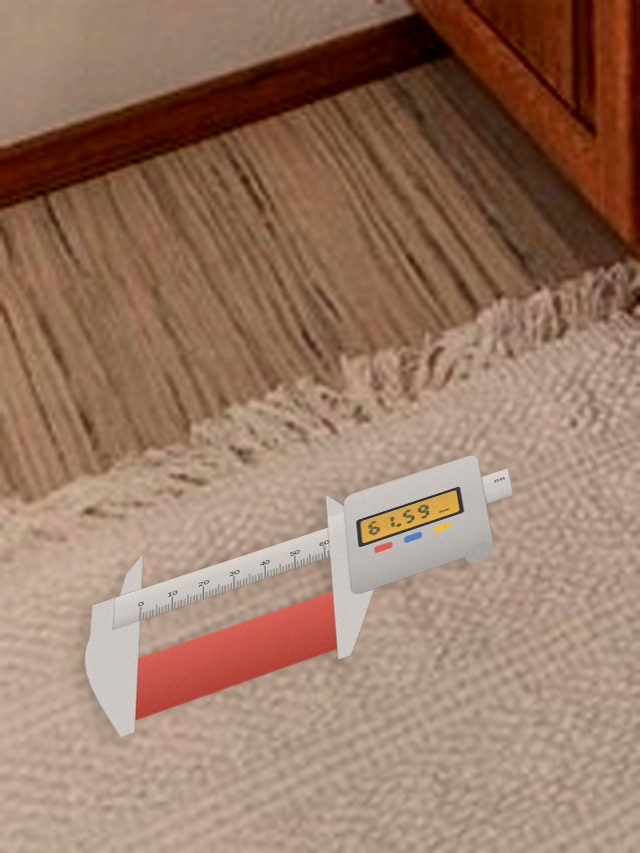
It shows 61.59 (mm)
